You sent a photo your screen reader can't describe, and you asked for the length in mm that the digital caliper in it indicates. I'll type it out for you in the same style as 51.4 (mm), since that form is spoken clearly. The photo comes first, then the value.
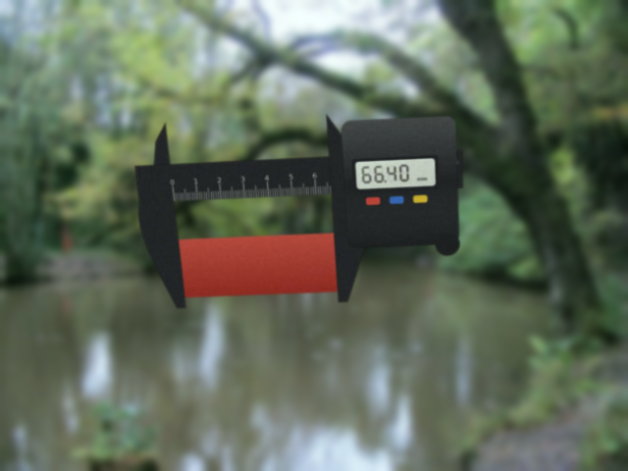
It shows 66.40 (mm)
